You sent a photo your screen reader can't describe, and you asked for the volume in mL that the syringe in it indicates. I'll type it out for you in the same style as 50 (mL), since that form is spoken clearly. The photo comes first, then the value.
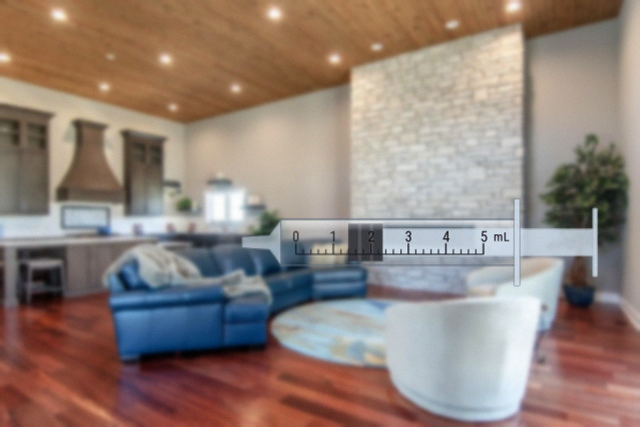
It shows 1.4 (mL)
